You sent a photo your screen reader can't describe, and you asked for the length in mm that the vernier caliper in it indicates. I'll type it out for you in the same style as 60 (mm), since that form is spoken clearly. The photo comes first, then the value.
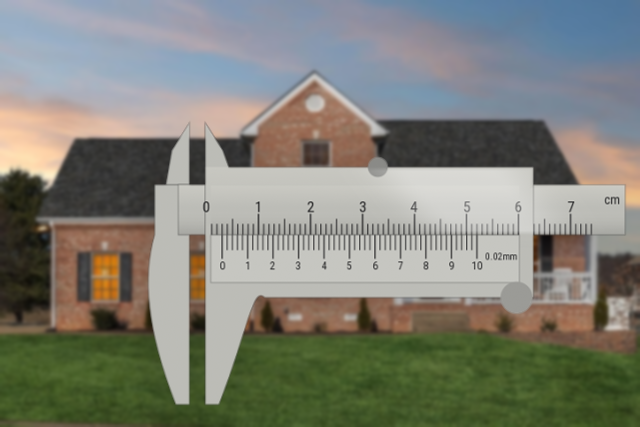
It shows 3.0 (mm)
